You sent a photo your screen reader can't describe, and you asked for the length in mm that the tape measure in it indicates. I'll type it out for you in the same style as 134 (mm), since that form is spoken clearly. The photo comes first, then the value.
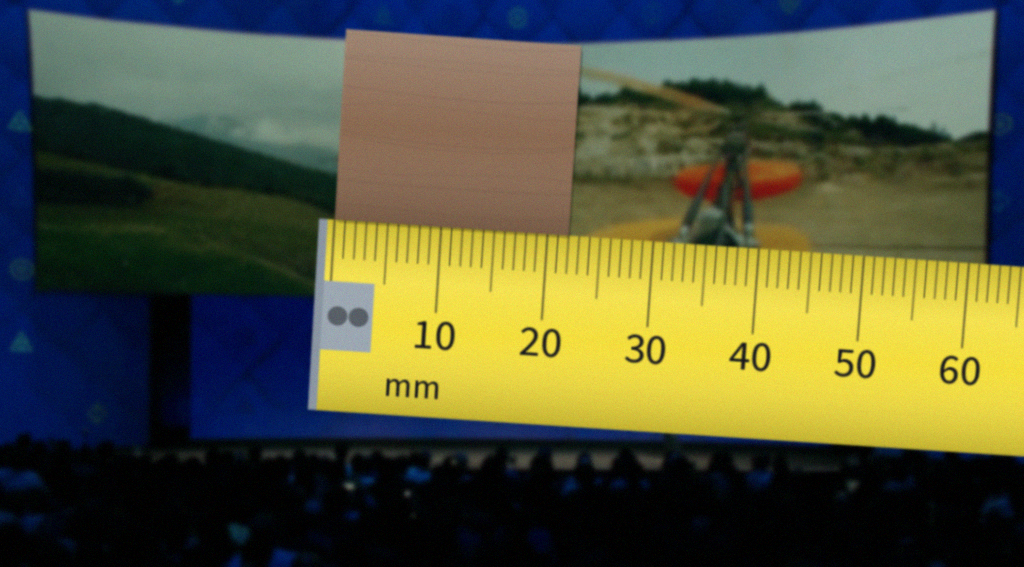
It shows 22 (mm)
